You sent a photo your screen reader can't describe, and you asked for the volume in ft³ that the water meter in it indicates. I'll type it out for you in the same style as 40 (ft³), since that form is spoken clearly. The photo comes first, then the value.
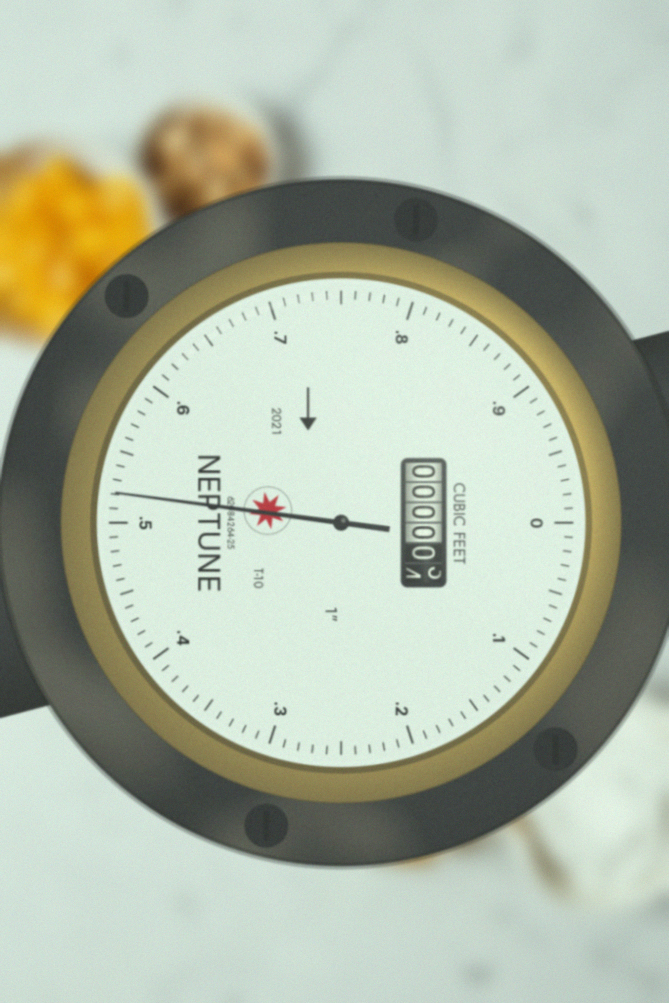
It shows 3.52 (ft³)
